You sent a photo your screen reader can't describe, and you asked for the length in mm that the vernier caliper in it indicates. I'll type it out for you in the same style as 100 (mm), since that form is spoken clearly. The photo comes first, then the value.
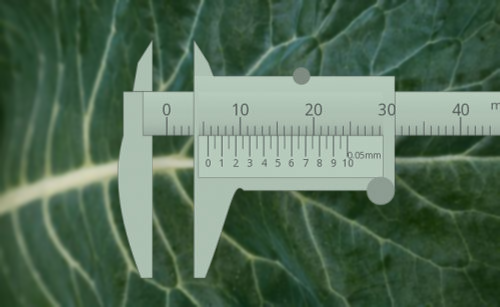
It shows 5.6 (mm)
